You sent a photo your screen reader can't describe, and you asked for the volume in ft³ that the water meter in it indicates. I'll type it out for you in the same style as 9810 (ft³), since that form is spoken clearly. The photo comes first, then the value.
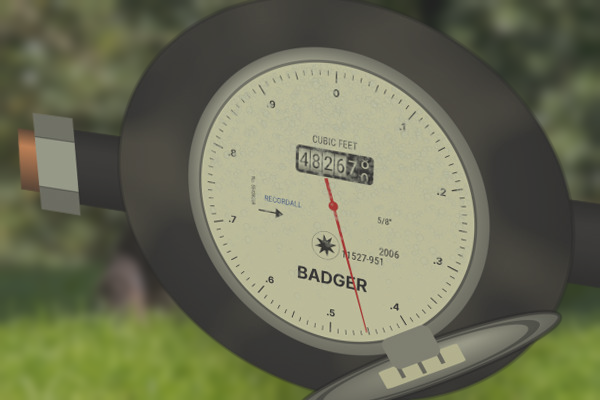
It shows 482678.45 (ft³)
